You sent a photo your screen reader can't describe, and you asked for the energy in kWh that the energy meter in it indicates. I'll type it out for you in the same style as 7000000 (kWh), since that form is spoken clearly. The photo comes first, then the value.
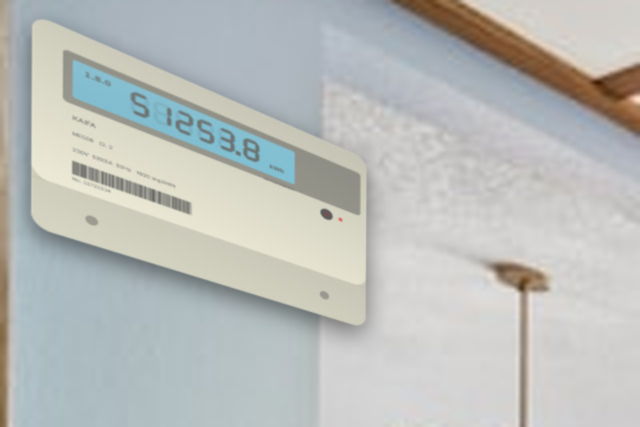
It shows 51253.8 (kWh)
